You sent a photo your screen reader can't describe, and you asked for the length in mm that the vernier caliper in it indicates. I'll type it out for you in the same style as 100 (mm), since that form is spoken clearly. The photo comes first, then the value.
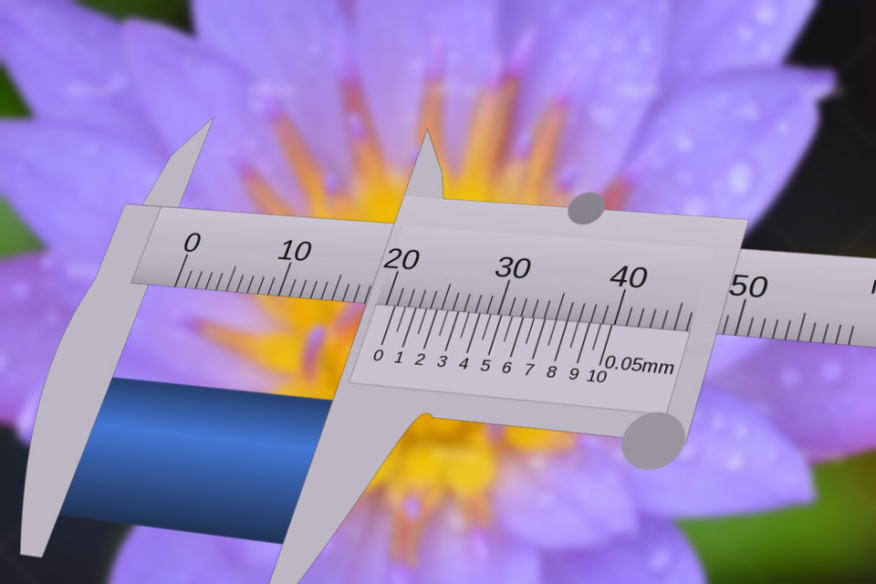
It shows 20.8 (mm)
